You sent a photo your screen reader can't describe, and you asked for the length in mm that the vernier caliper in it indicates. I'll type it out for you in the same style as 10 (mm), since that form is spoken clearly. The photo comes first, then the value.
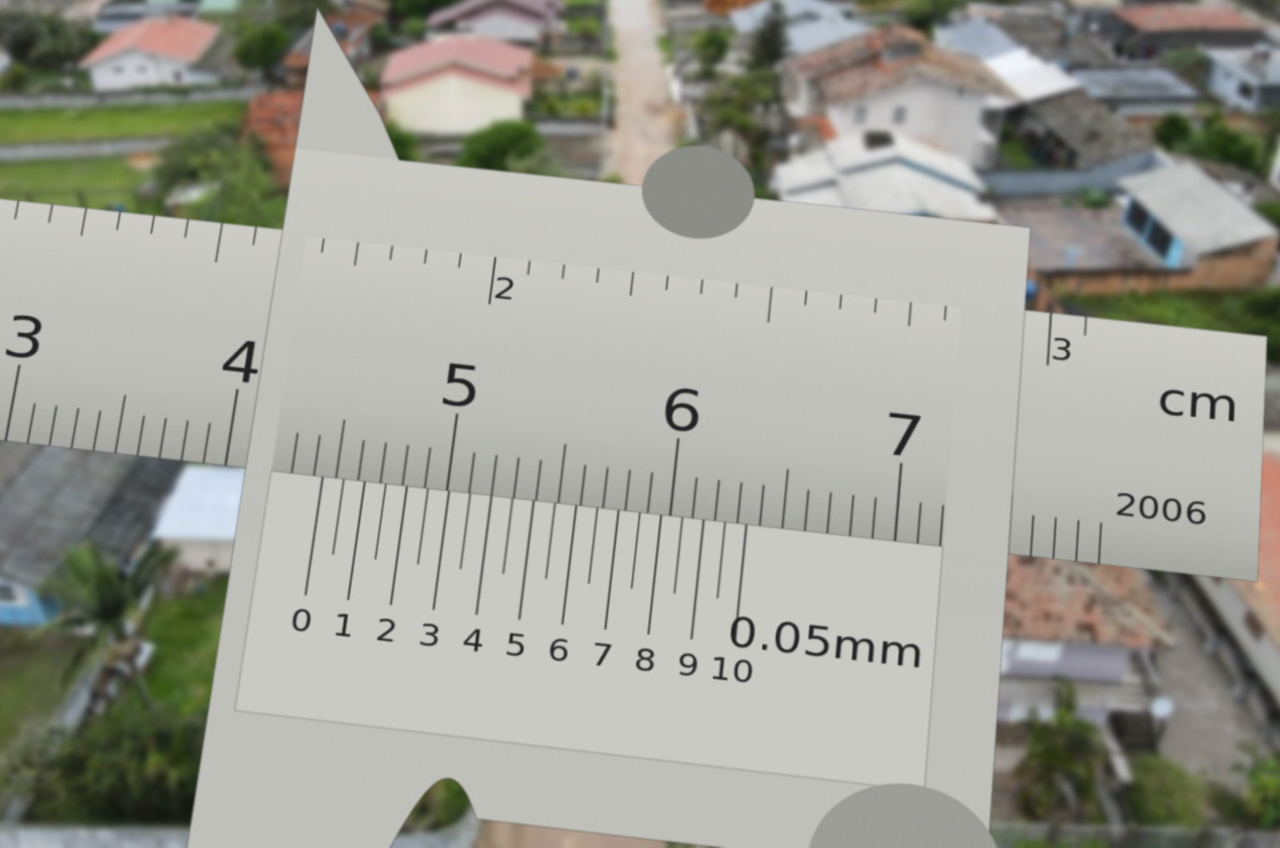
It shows 44.4 (mm)
